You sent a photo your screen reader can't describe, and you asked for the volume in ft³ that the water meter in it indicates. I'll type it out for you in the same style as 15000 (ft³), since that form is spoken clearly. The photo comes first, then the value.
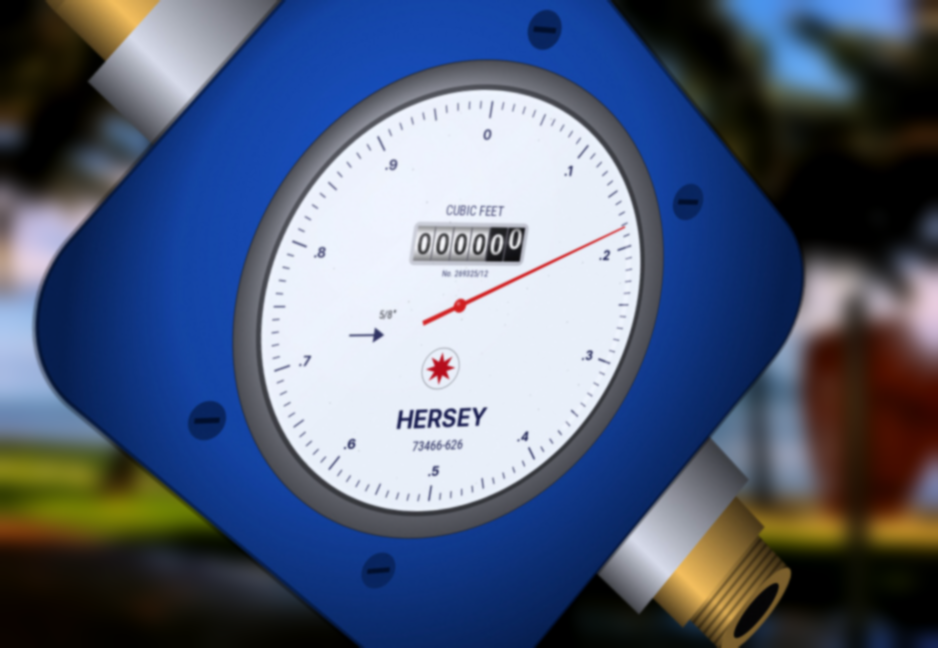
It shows 0.18 (ft³)
